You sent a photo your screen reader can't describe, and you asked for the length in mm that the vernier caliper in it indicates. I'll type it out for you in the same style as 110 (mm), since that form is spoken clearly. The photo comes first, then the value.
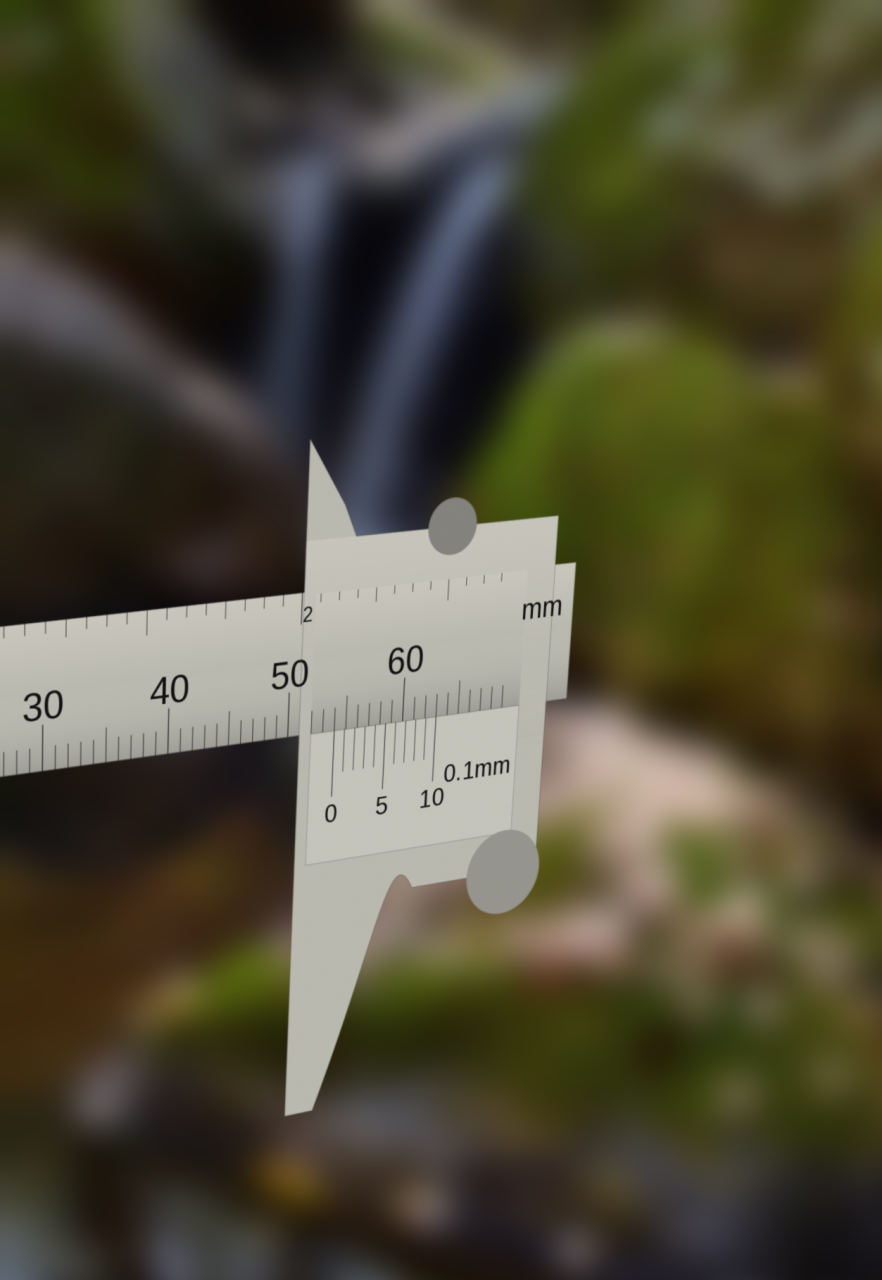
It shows 54.0 (mm)
